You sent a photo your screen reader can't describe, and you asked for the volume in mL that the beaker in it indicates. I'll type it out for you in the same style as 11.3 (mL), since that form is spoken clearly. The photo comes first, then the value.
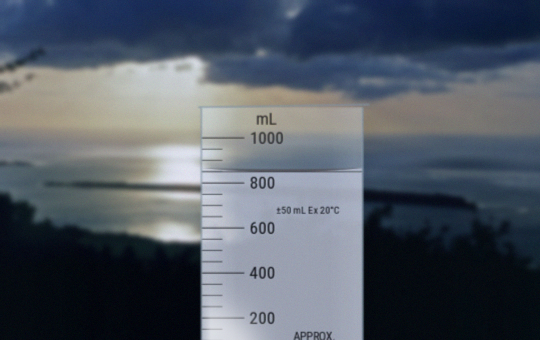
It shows 850 (mL)
